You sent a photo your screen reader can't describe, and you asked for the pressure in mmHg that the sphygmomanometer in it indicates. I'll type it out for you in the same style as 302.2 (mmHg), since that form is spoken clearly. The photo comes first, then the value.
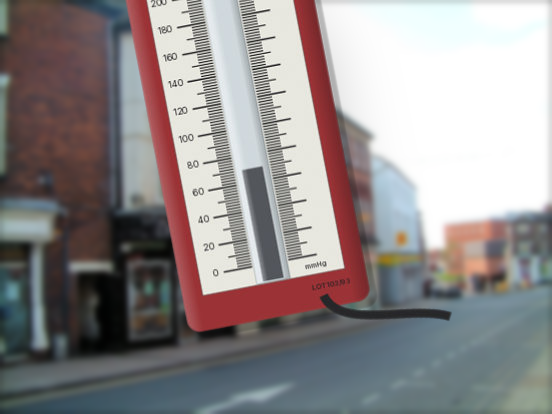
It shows 70 (mmHg)
